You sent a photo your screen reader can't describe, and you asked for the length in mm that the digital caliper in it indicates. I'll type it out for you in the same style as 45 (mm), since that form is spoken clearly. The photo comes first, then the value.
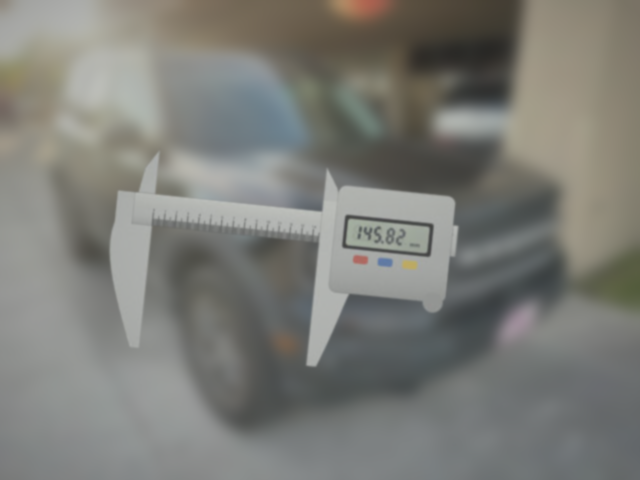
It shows 145.82 (mm)
